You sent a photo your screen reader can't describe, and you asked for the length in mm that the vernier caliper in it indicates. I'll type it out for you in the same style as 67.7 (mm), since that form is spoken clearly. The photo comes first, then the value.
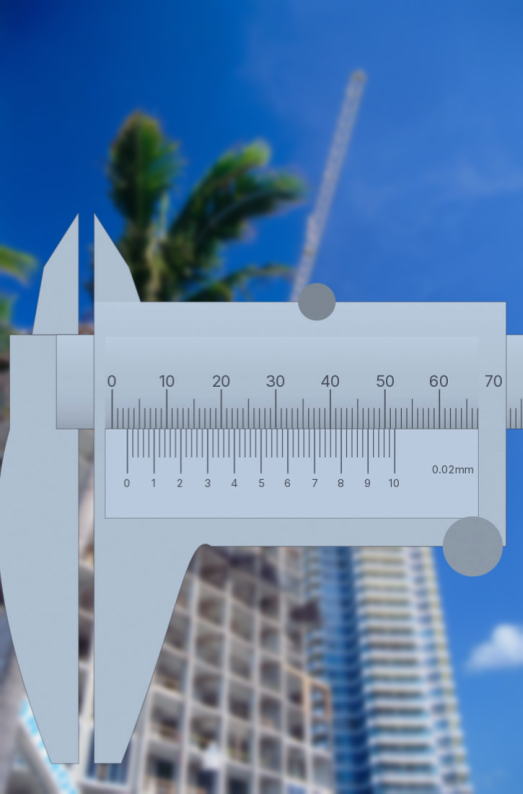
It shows 2.8 (mm)
